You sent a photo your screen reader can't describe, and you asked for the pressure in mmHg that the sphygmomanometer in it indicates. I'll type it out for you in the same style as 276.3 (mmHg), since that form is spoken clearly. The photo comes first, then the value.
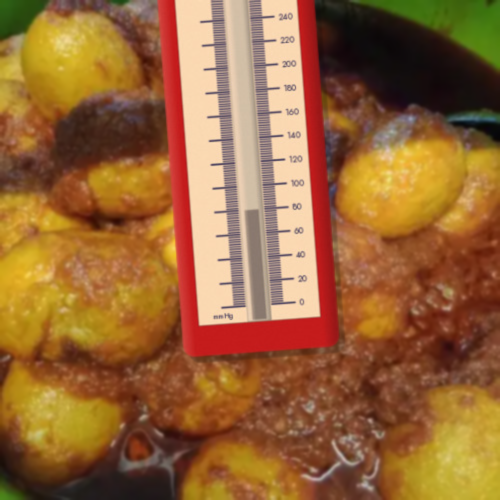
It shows 80 (mmHg)
